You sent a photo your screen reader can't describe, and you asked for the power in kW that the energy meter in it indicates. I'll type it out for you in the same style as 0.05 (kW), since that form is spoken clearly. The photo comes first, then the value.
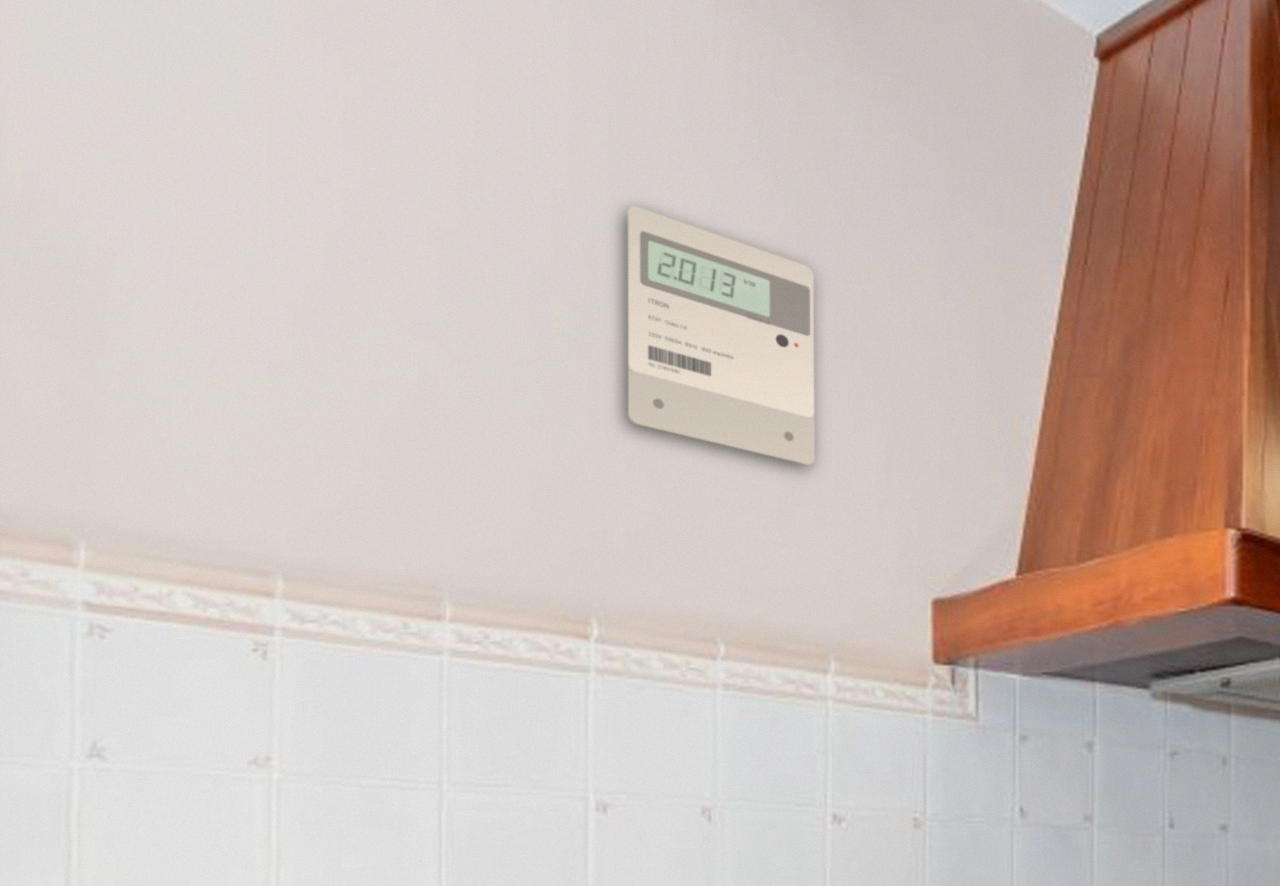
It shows 2.013 (kW)
